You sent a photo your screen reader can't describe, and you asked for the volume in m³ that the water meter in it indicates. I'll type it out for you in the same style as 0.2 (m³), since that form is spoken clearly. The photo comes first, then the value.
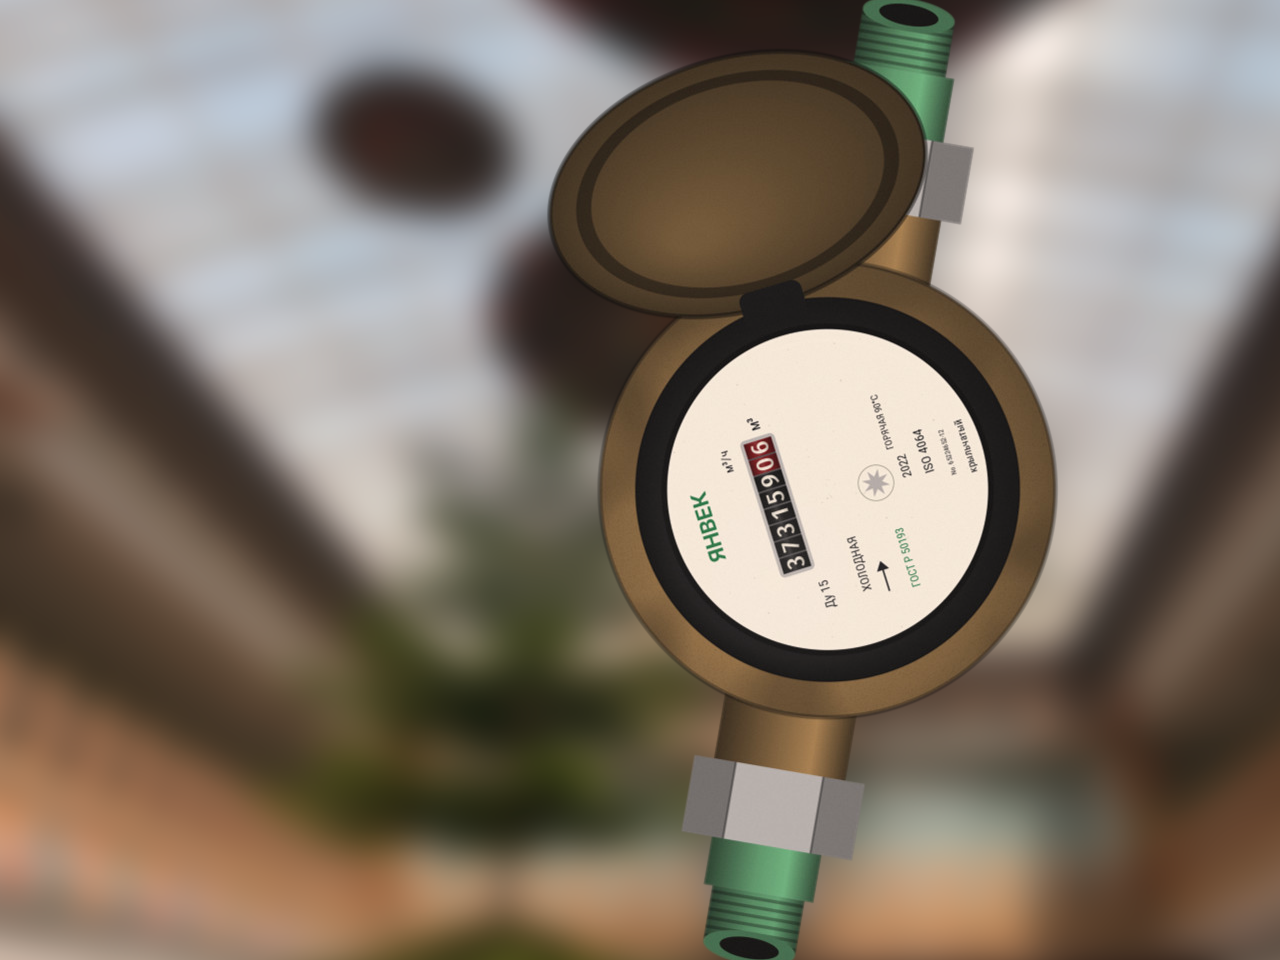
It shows 373159.06 (m³)
